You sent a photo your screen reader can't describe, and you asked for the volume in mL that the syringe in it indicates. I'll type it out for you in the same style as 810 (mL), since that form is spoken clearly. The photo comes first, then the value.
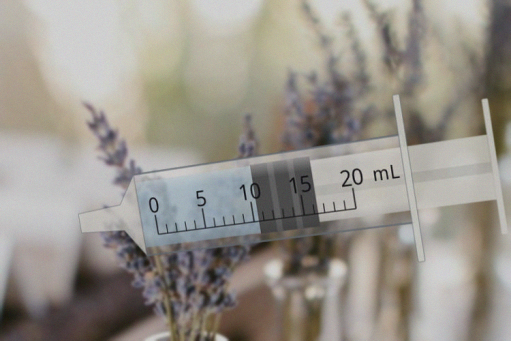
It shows 10.5 (mL)
